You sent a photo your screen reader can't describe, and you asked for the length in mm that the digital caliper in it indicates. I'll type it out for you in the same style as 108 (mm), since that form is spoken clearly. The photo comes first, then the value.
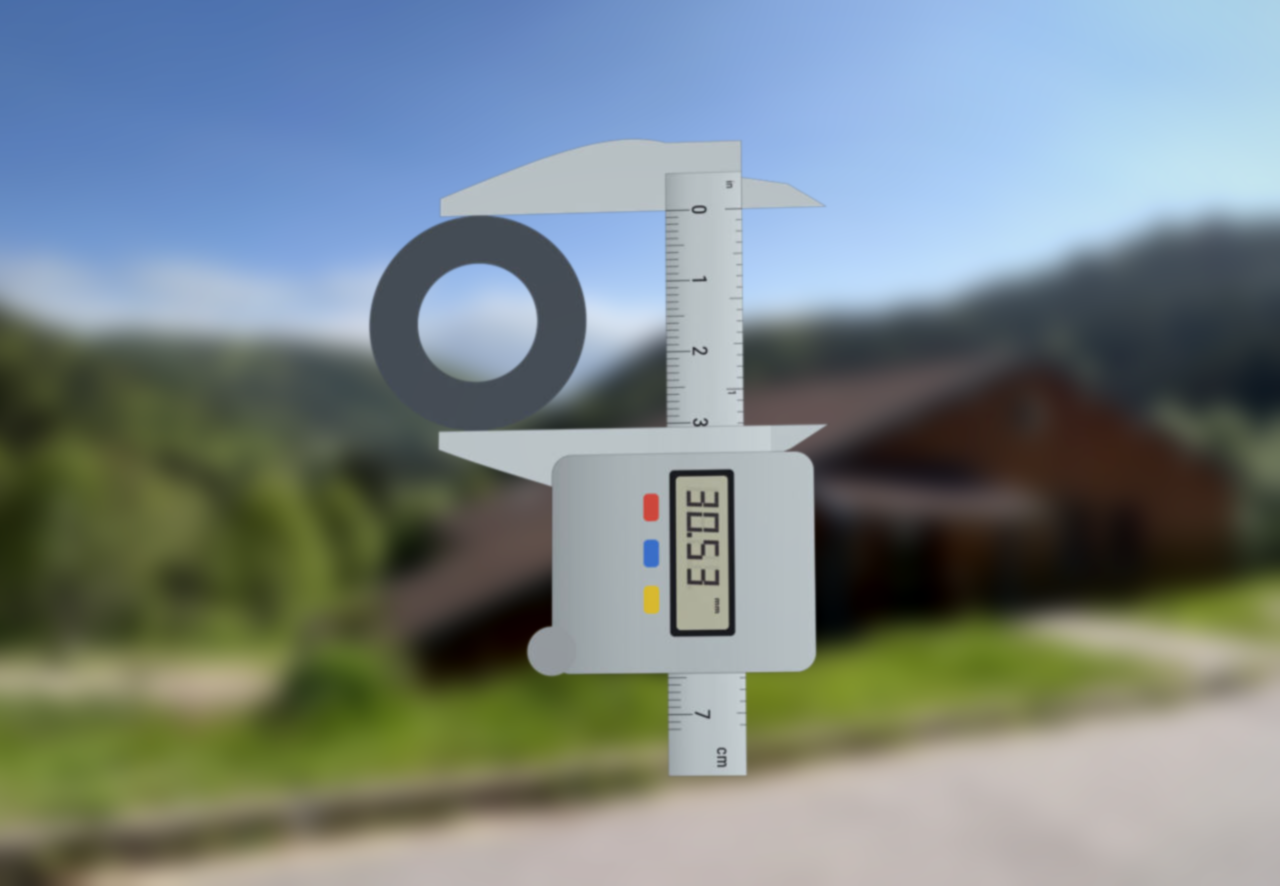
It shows 30.53 (mm)
